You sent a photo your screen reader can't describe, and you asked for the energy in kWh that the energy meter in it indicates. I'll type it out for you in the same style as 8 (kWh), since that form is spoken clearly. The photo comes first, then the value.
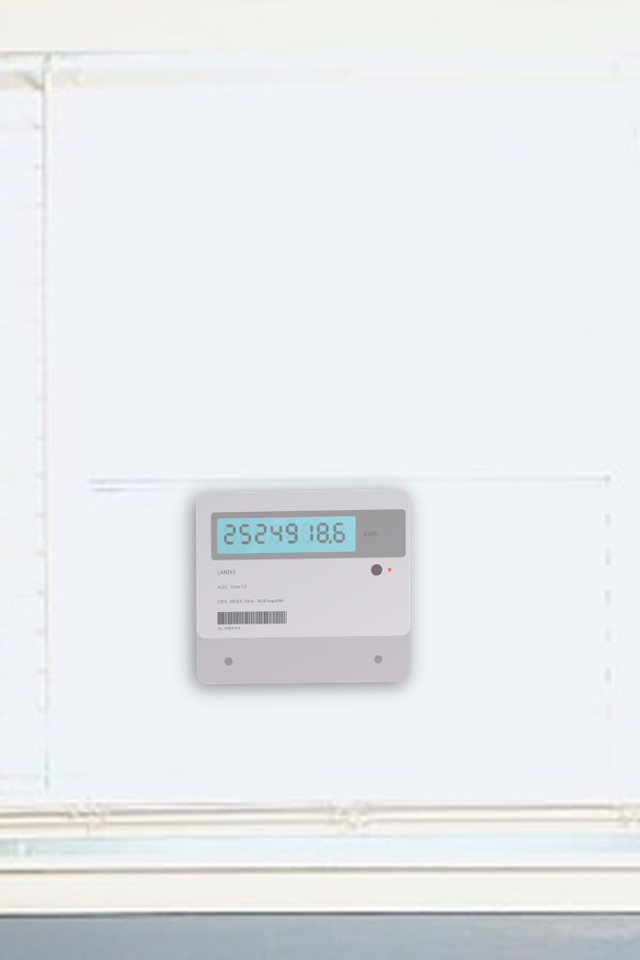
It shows 2524918.6 (kWh)
